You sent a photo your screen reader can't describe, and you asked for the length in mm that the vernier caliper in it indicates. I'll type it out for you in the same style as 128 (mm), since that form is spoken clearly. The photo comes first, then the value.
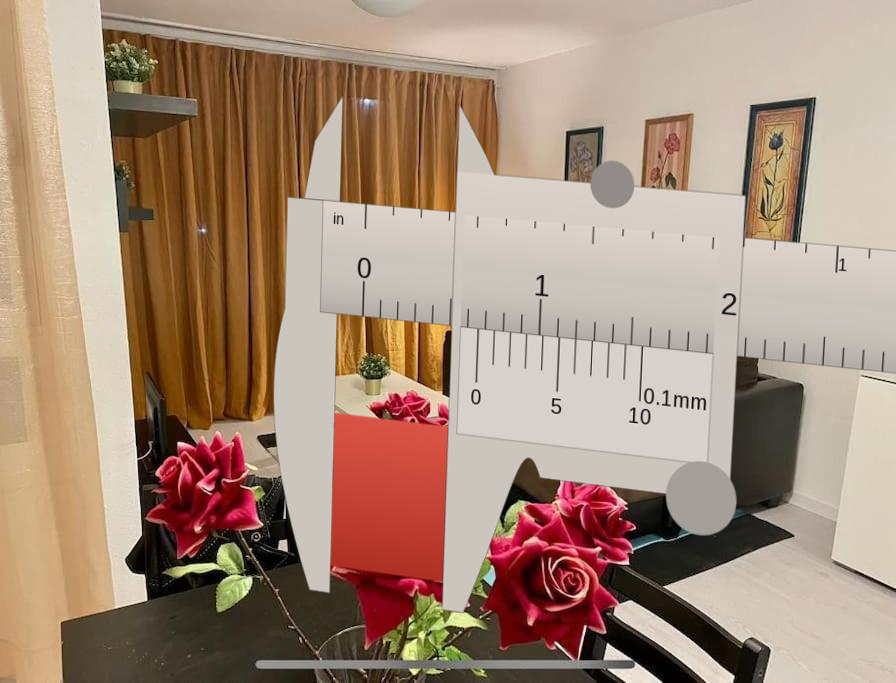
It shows 6.6 (mm)
